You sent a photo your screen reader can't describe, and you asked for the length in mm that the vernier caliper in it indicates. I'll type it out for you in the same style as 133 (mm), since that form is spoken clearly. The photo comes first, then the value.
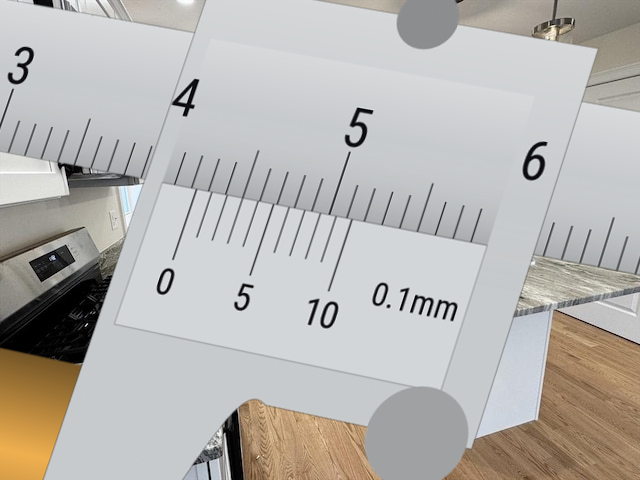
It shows 42.3 (mm)
